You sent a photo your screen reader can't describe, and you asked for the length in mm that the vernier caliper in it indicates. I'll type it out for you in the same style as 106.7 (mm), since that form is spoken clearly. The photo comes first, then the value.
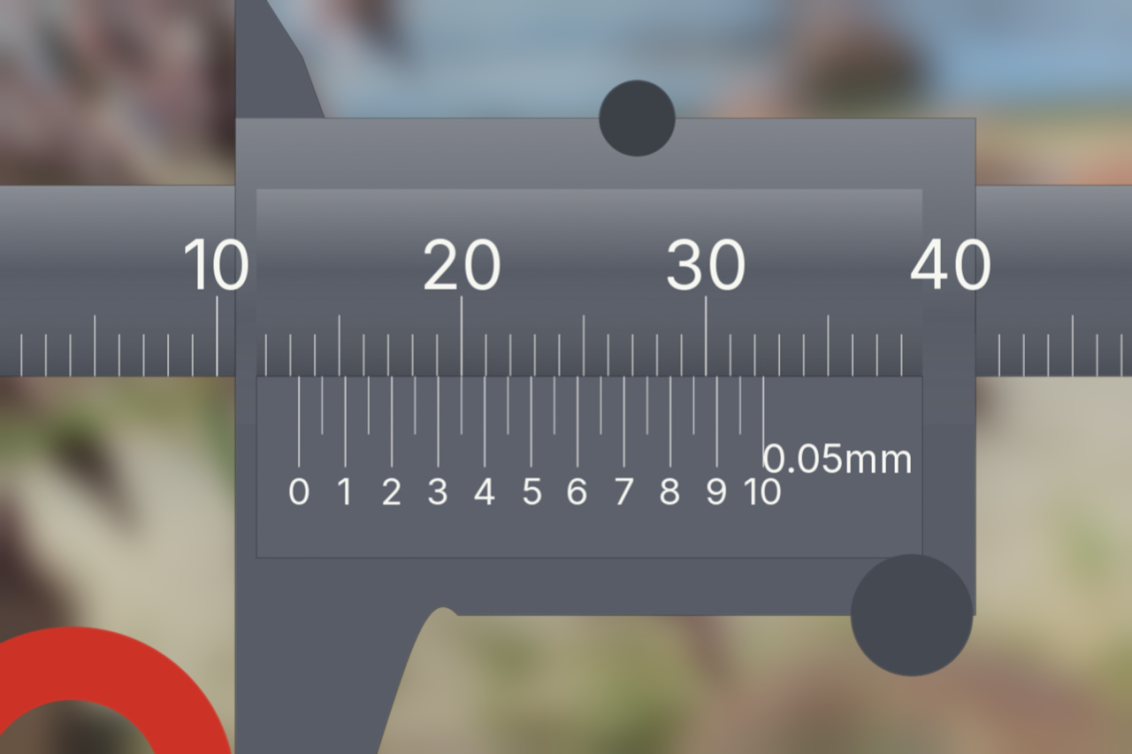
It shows 13.35 (mm)
